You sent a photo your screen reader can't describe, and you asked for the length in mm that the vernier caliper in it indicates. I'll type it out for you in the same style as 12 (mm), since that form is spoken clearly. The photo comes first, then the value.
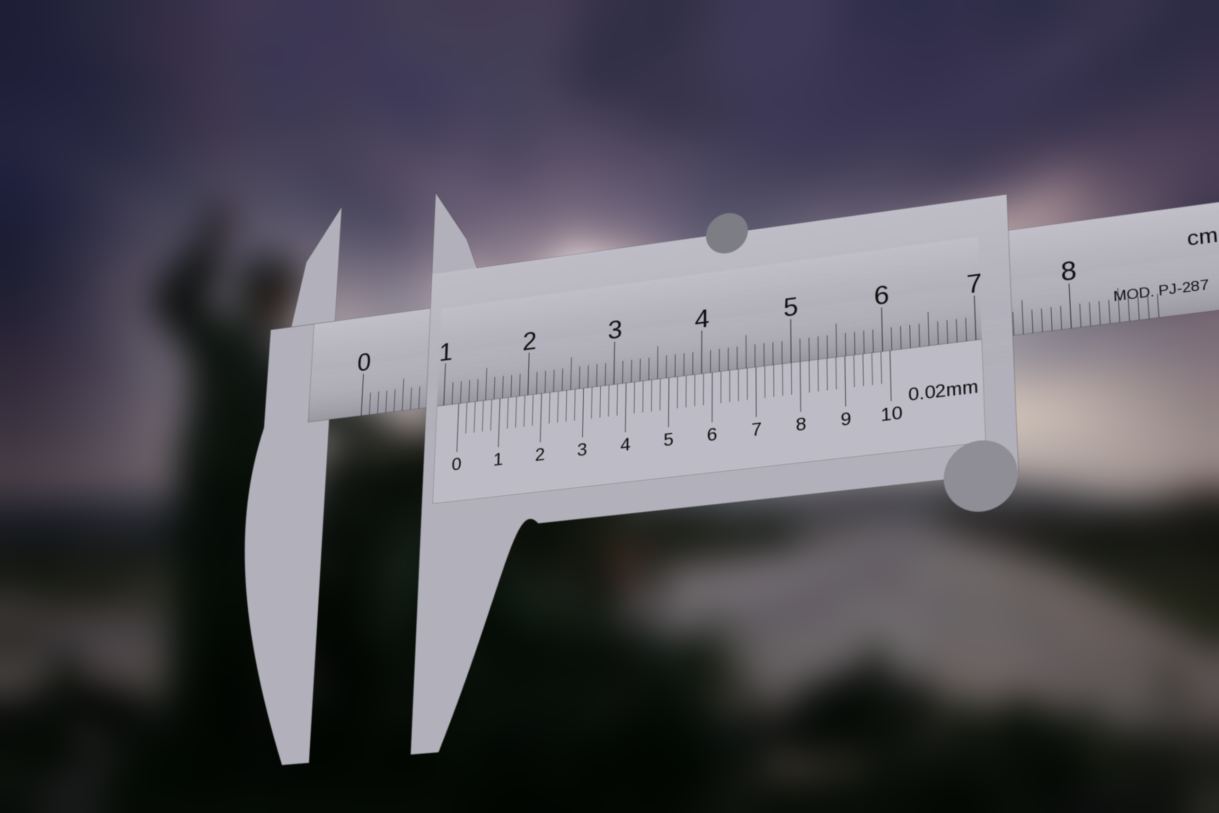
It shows 11.8 (mm)
